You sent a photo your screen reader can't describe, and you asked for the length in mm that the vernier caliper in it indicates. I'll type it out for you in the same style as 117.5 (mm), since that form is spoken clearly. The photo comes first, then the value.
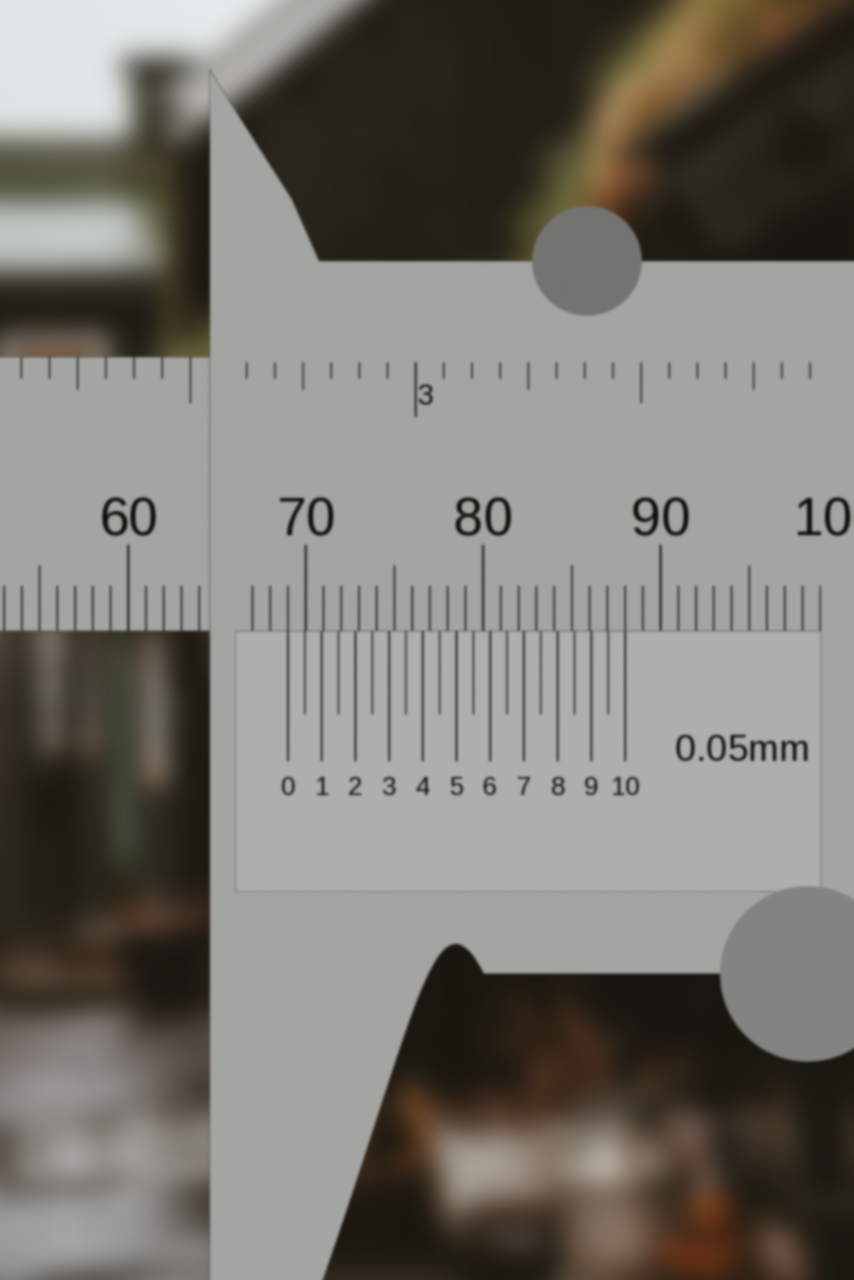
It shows 69.0 (mm)
